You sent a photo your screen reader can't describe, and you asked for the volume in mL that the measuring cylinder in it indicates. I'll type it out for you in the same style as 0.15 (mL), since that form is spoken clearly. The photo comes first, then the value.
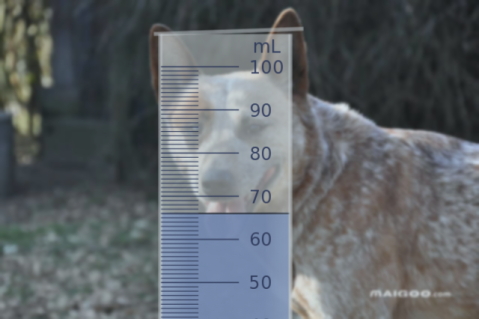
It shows 66 (mL)
